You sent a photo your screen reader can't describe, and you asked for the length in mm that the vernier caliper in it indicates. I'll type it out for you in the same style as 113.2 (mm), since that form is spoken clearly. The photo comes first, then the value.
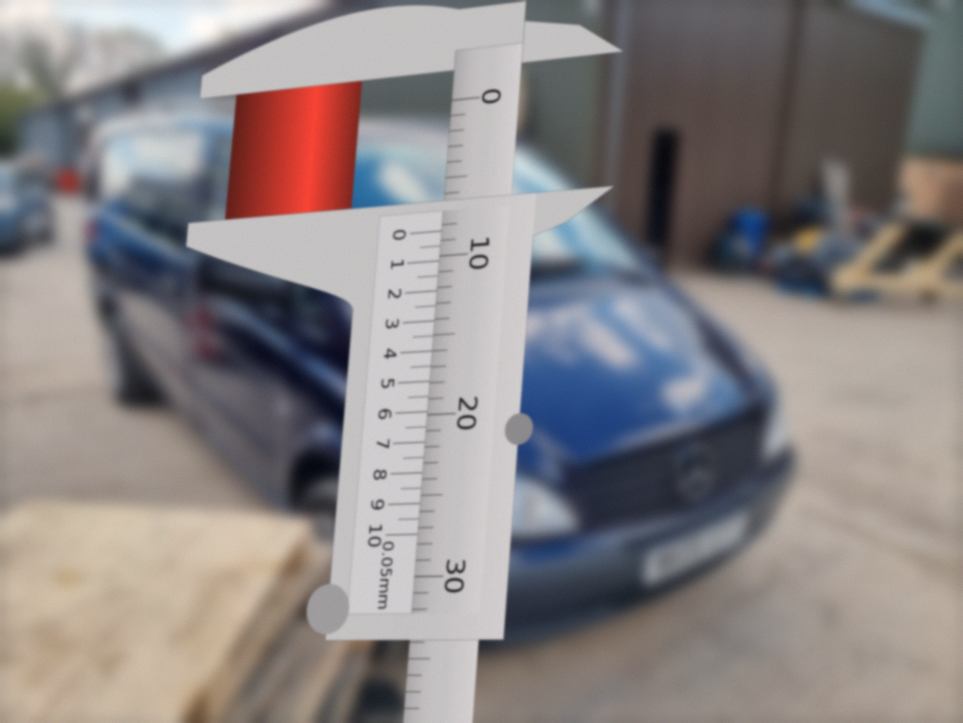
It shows 8.4 (mm)
